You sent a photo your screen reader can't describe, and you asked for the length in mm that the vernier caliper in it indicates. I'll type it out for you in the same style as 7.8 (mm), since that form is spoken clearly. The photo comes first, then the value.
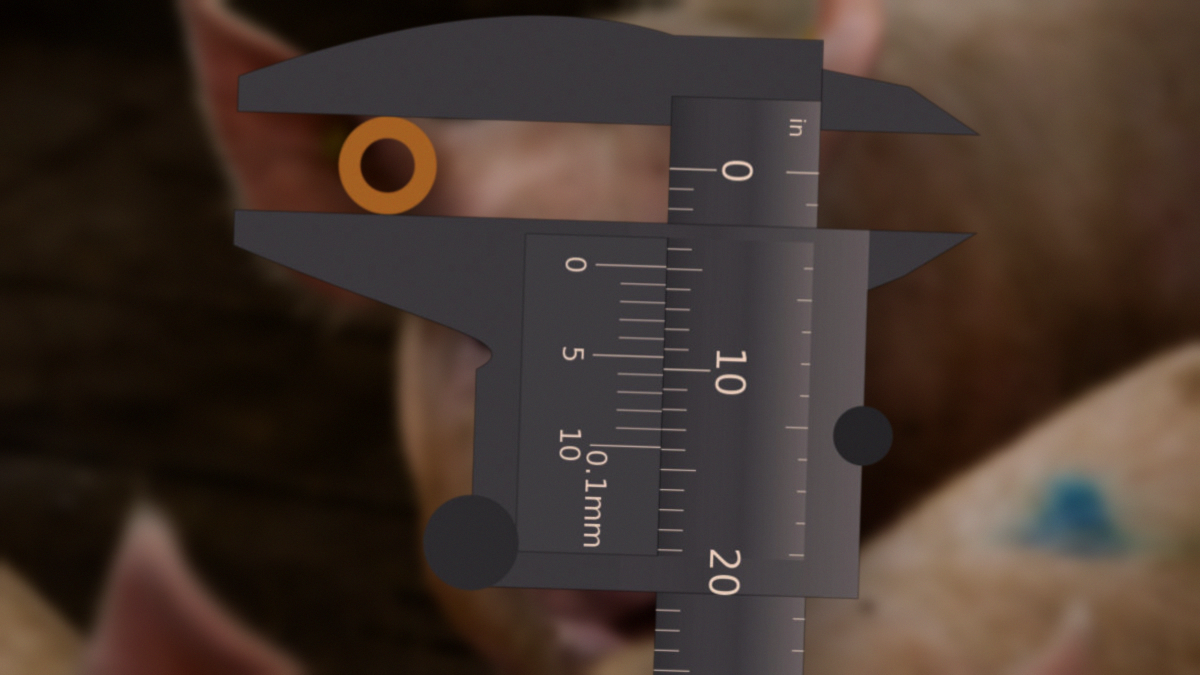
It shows 4.9 (mm)
